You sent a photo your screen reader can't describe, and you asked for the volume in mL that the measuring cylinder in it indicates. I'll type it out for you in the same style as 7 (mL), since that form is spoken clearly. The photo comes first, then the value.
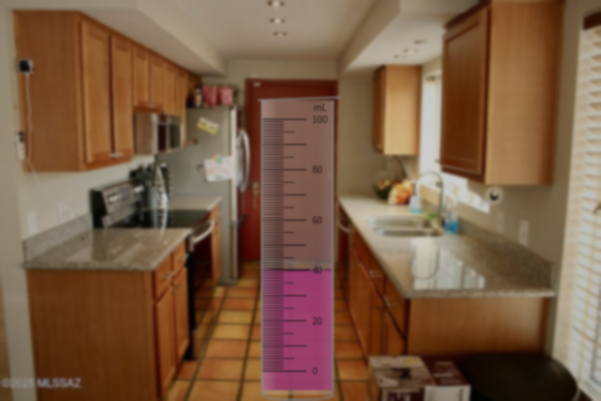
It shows 40 (mL)
